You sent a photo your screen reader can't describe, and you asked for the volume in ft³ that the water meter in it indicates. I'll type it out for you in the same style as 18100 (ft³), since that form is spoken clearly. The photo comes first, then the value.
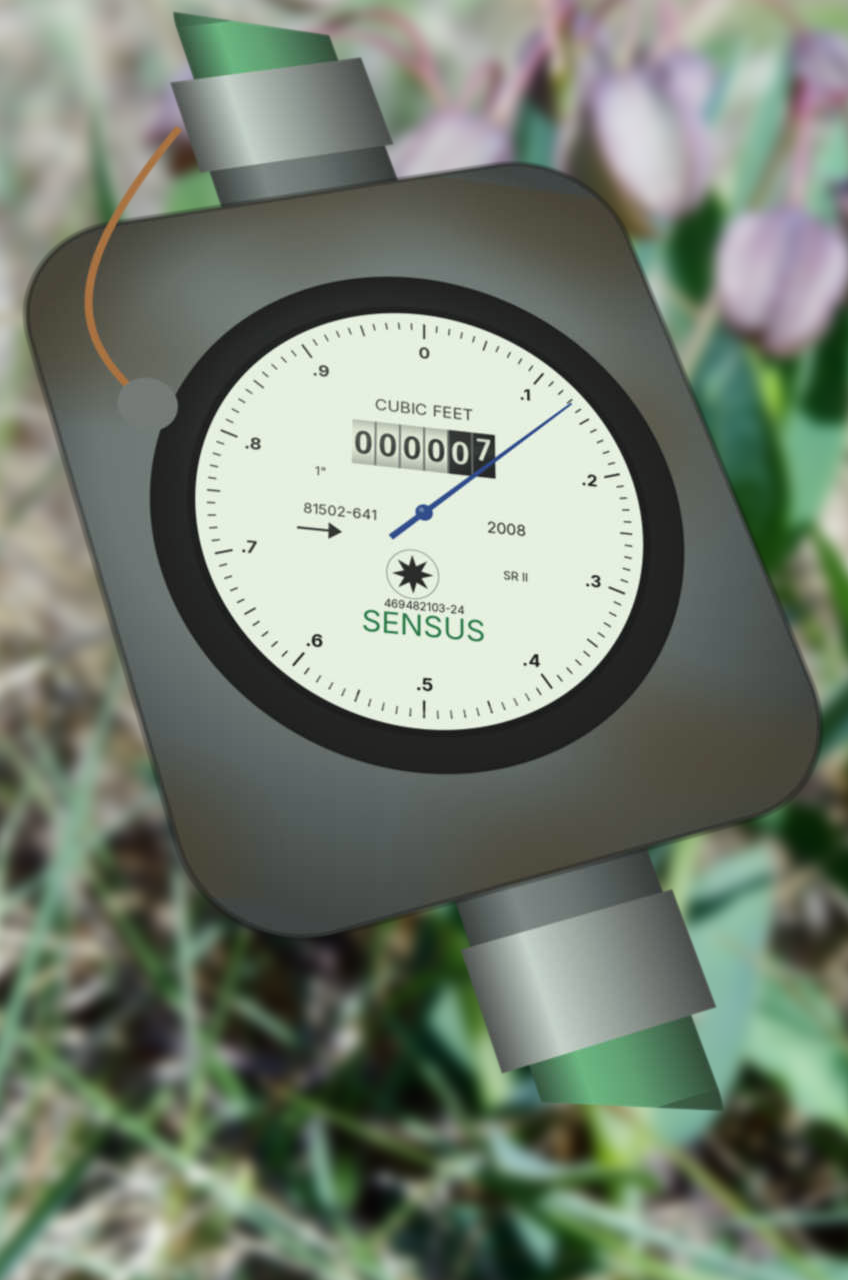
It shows 7.13 (ft³)
